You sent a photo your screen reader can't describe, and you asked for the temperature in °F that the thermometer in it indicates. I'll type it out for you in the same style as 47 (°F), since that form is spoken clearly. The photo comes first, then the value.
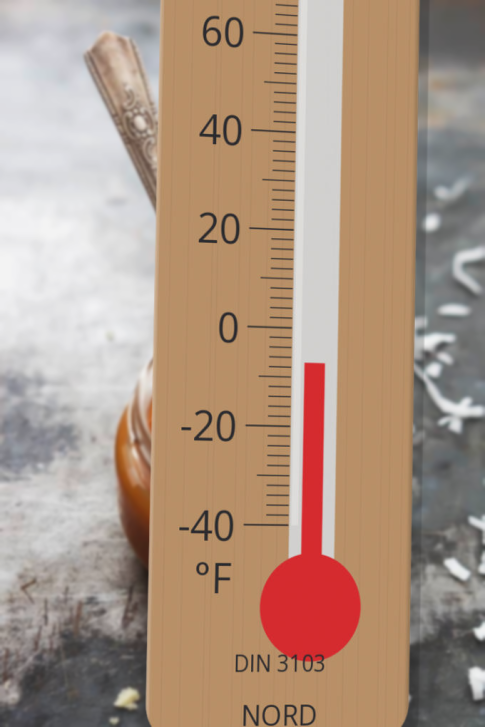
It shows -7 (°F)
